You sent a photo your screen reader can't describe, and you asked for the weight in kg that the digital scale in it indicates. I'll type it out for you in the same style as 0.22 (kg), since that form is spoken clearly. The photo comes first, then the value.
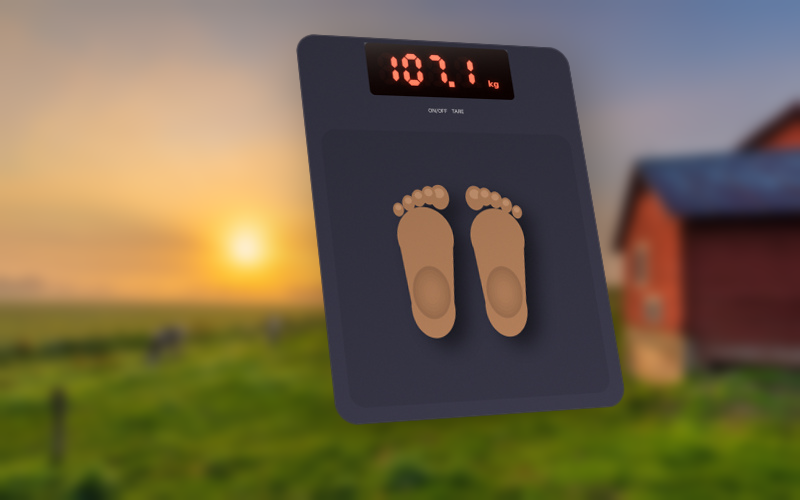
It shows 107.1 (kg)
